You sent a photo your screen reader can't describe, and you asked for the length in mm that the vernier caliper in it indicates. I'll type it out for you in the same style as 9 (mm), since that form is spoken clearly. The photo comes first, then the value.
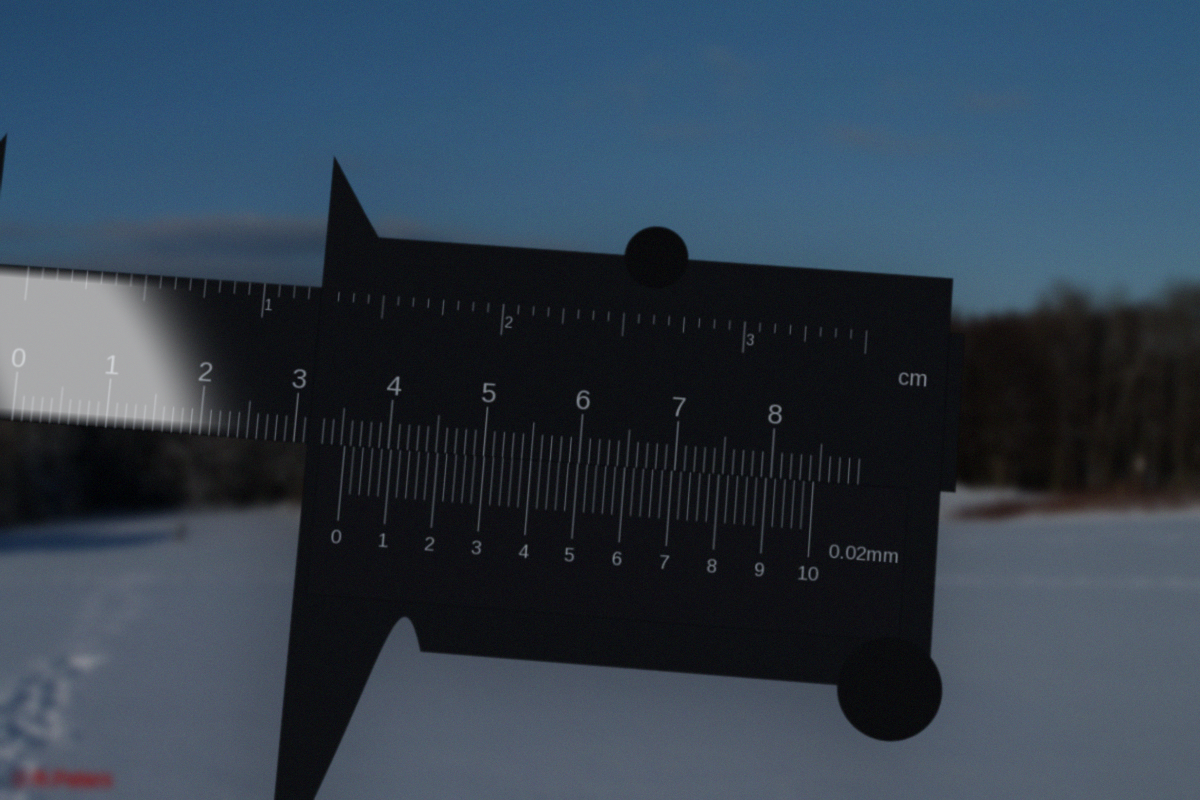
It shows 35.4 (mm)
